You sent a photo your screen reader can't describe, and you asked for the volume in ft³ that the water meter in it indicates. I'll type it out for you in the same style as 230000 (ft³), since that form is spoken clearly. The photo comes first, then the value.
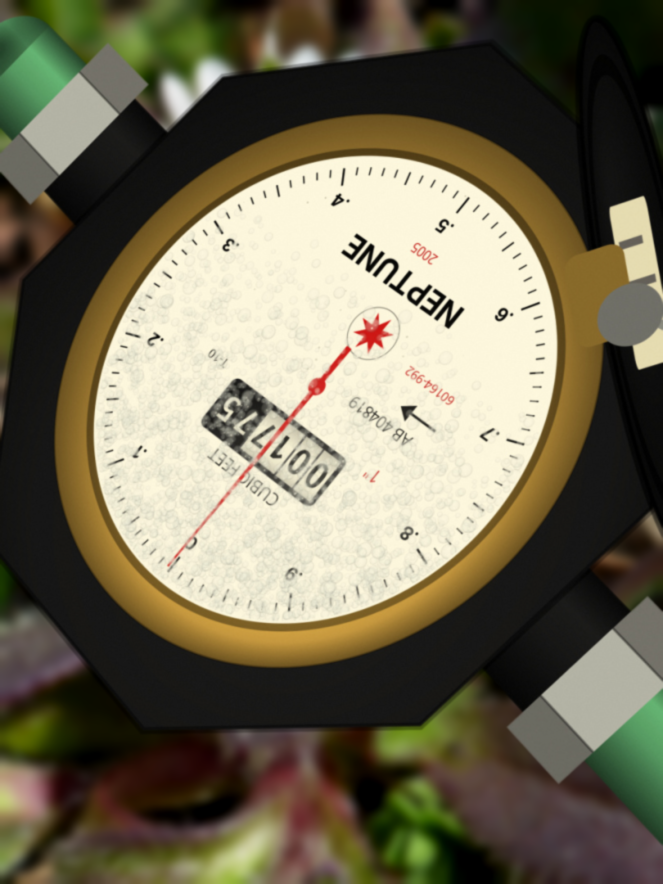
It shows 1775.00 (ft³)
